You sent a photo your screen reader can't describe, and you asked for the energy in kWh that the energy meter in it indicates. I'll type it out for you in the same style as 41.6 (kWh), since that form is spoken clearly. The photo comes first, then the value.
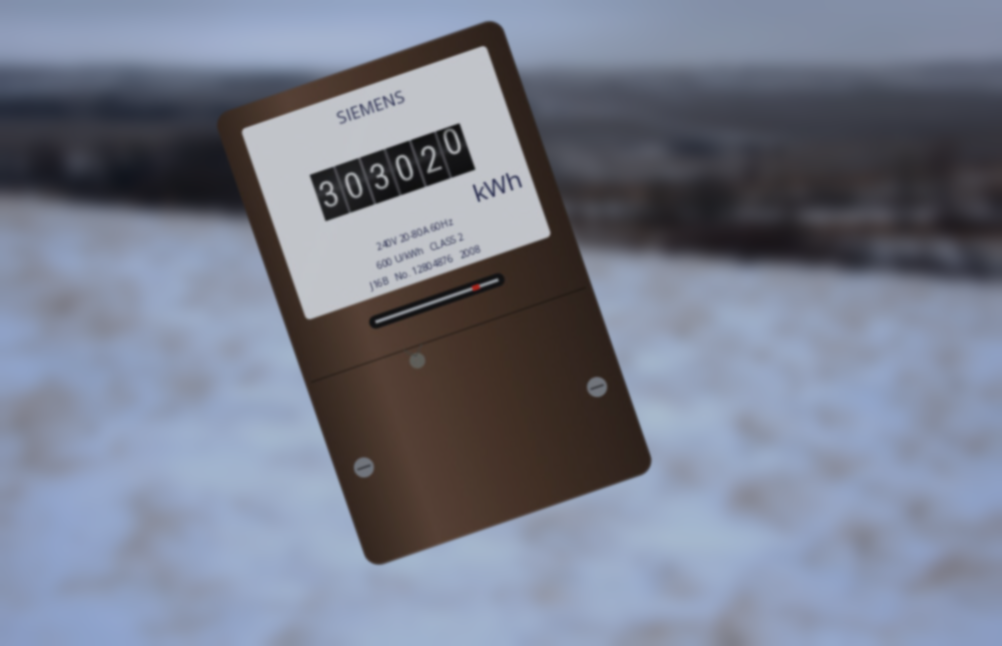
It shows 303020 (kWh)
